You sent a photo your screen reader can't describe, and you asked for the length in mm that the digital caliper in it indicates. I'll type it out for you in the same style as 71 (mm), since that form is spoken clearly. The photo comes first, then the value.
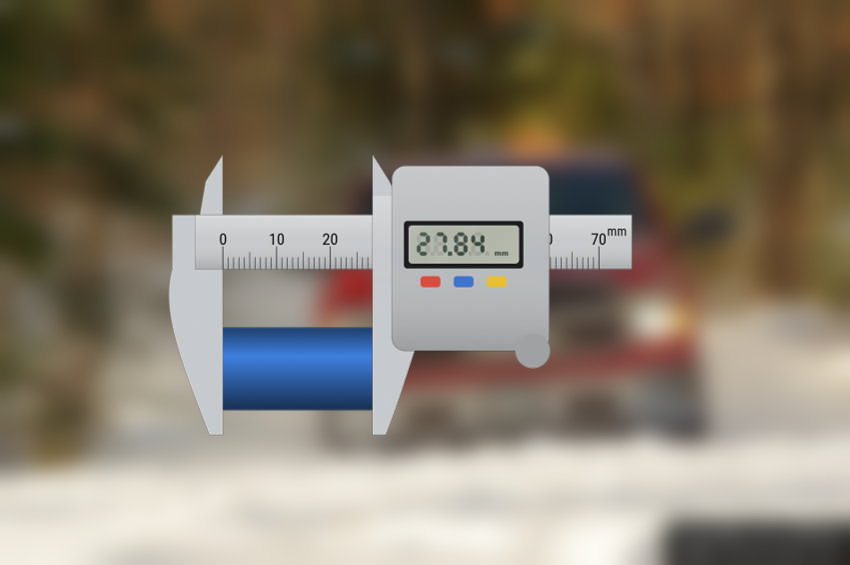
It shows 27.84 (mm)
